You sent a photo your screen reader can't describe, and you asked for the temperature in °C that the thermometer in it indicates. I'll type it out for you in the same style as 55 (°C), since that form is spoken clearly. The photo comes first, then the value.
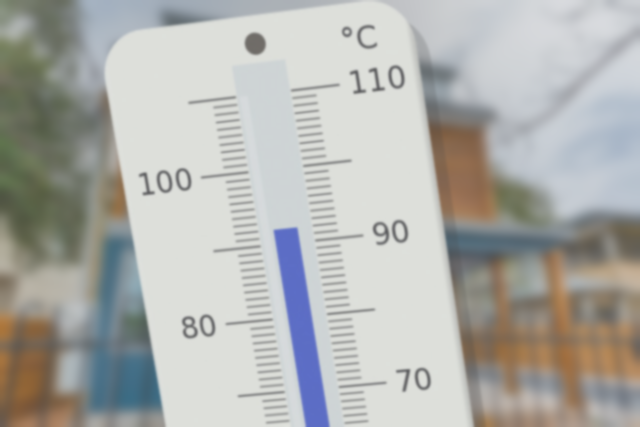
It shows 92 (°C)
